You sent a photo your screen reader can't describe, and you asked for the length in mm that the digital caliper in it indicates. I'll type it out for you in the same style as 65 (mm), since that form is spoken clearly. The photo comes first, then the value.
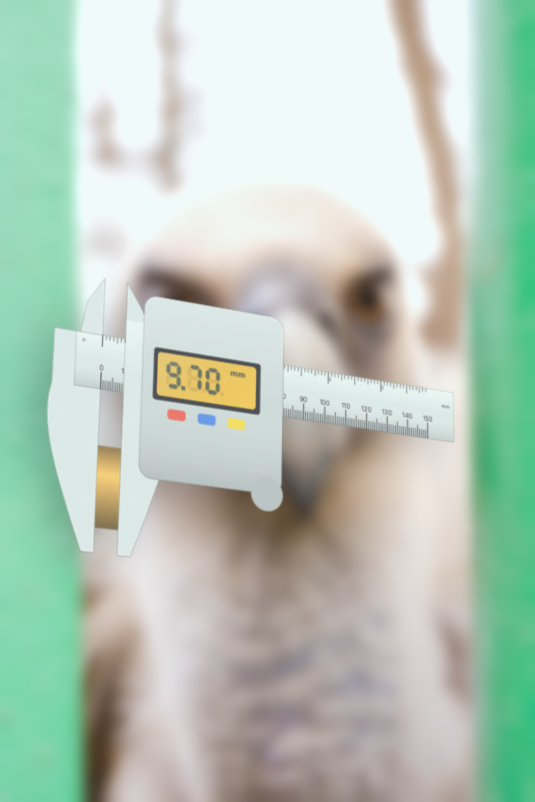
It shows 9.70 (mm)
